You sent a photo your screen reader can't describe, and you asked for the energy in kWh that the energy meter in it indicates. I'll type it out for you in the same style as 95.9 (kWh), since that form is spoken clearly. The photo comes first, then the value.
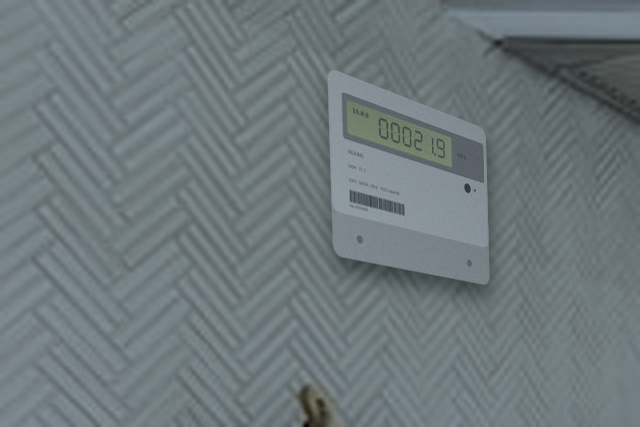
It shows 21.9 (kWh)
